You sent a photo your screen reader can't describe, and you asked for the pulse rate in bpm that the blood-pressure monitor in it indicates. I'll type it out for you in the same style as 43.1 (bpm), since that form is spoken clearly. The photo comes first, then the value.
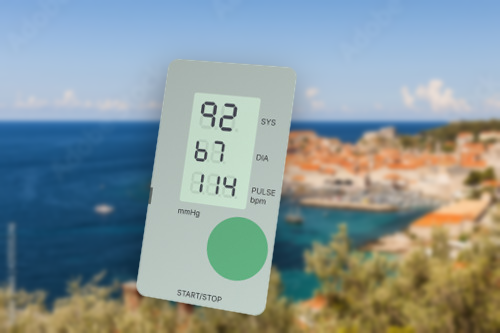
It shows 114 (bpm)
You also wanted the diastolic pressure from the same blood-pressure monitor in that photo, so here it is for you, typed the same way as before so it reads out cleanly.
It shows 67 (mmHg)
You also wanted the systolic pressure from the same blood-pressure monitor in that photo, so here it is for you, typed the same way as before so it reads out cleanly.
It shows 92 (mmHg)
